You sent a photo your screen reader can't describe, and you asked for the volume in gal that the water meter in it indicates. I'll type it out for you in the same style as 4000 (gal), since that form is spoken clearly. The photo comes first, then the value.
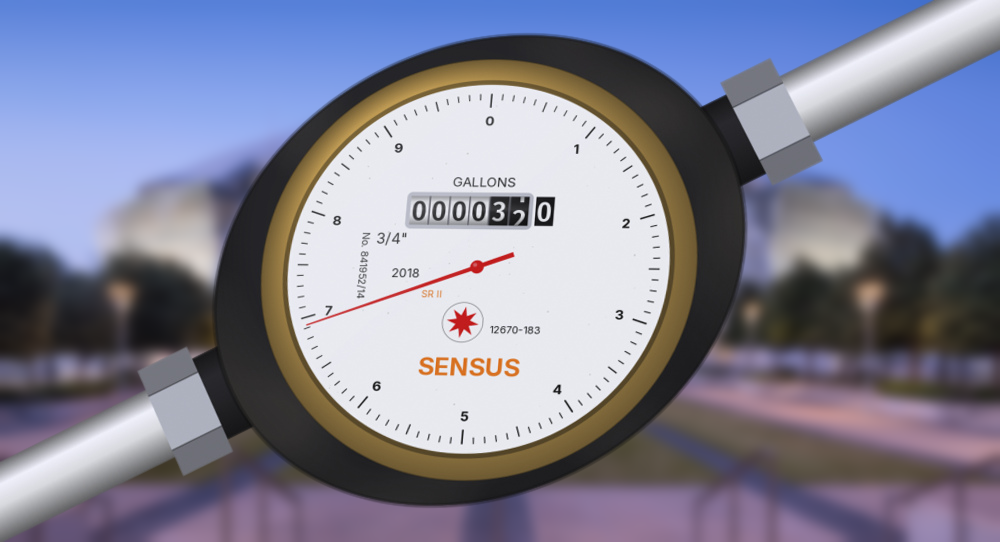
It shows 316.9 (gal)
